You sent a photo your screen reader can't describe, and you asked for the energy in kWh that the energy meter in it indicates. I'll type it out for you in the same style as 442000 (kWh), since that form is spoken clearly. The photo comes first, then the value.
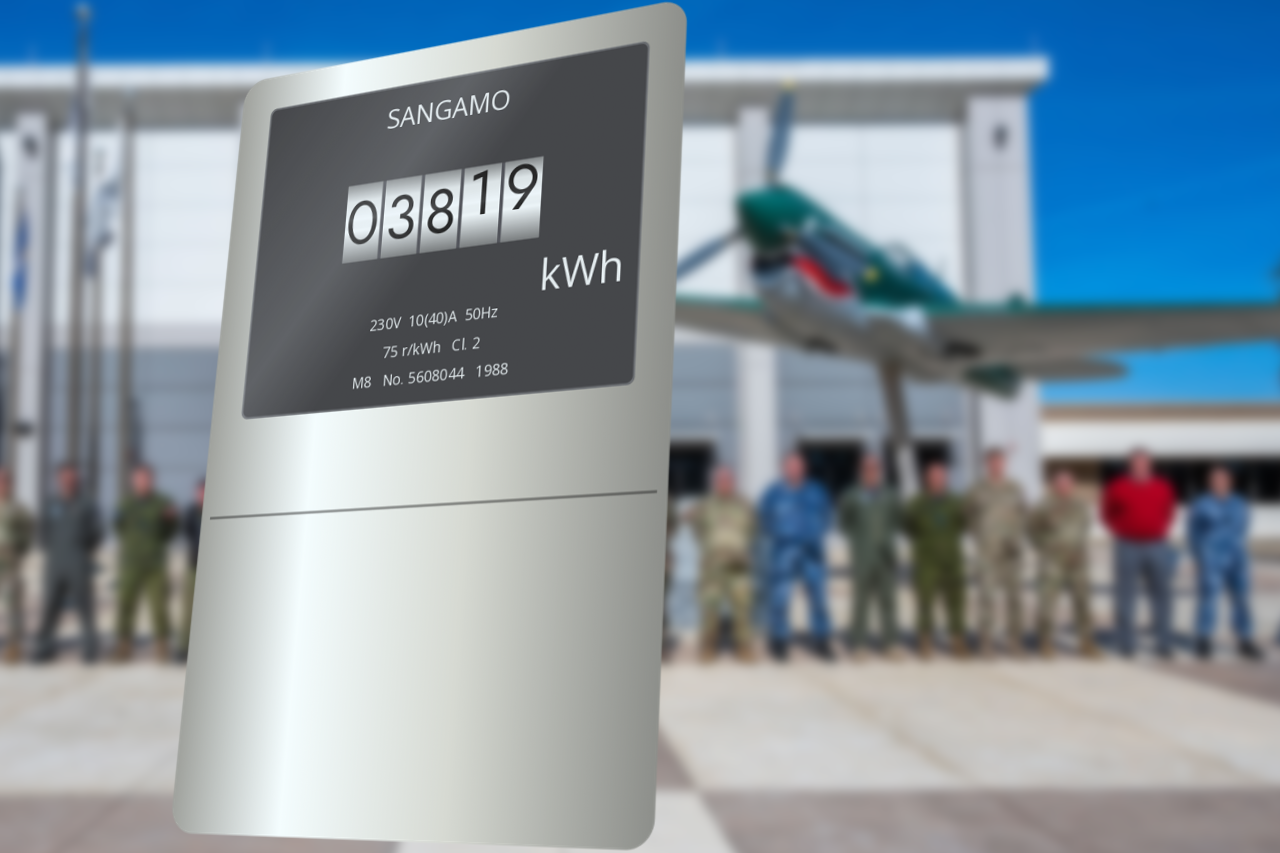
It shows 3819 (kWh)
